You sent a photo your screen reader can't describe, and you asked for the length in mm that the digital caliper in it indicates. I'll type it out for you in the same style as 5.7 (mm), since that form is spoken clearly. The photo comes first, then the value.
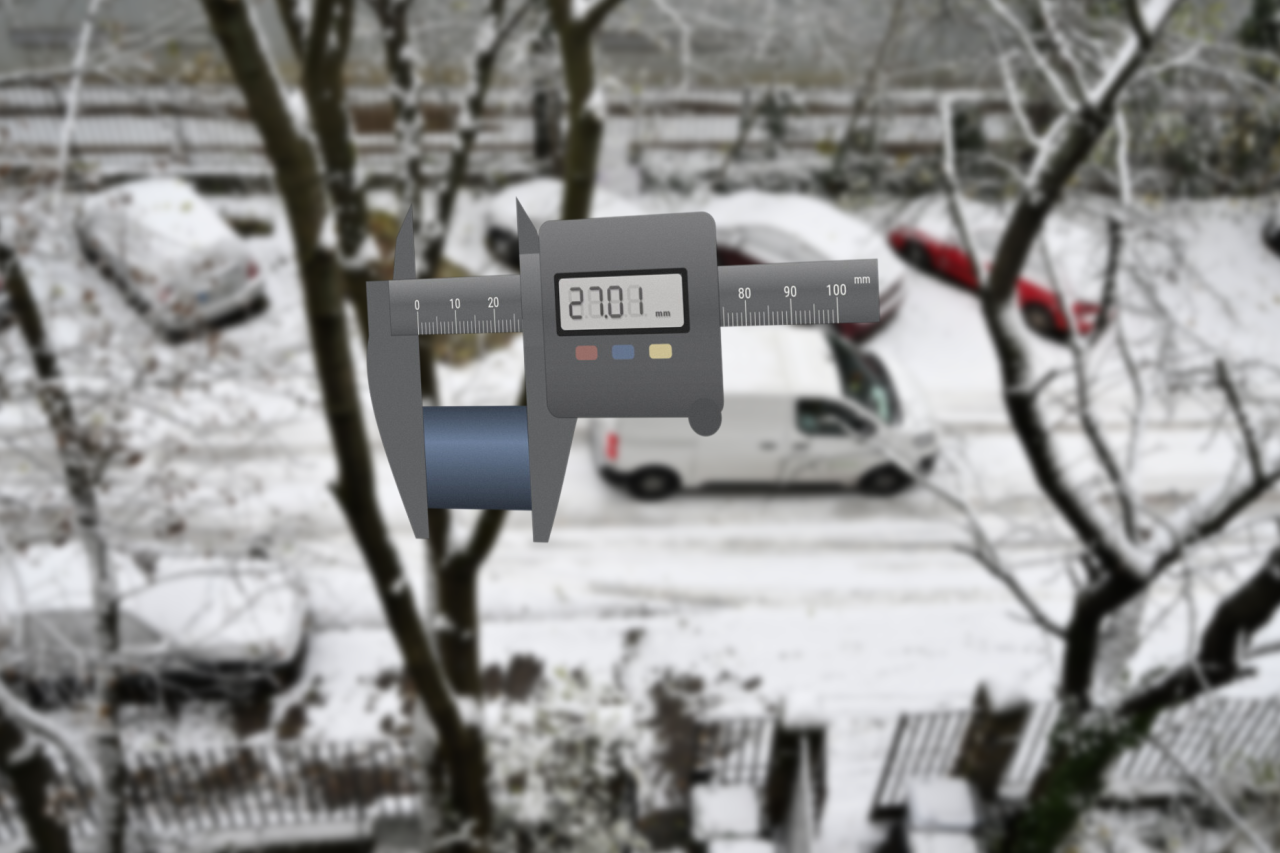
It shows 27.01 (mm)
